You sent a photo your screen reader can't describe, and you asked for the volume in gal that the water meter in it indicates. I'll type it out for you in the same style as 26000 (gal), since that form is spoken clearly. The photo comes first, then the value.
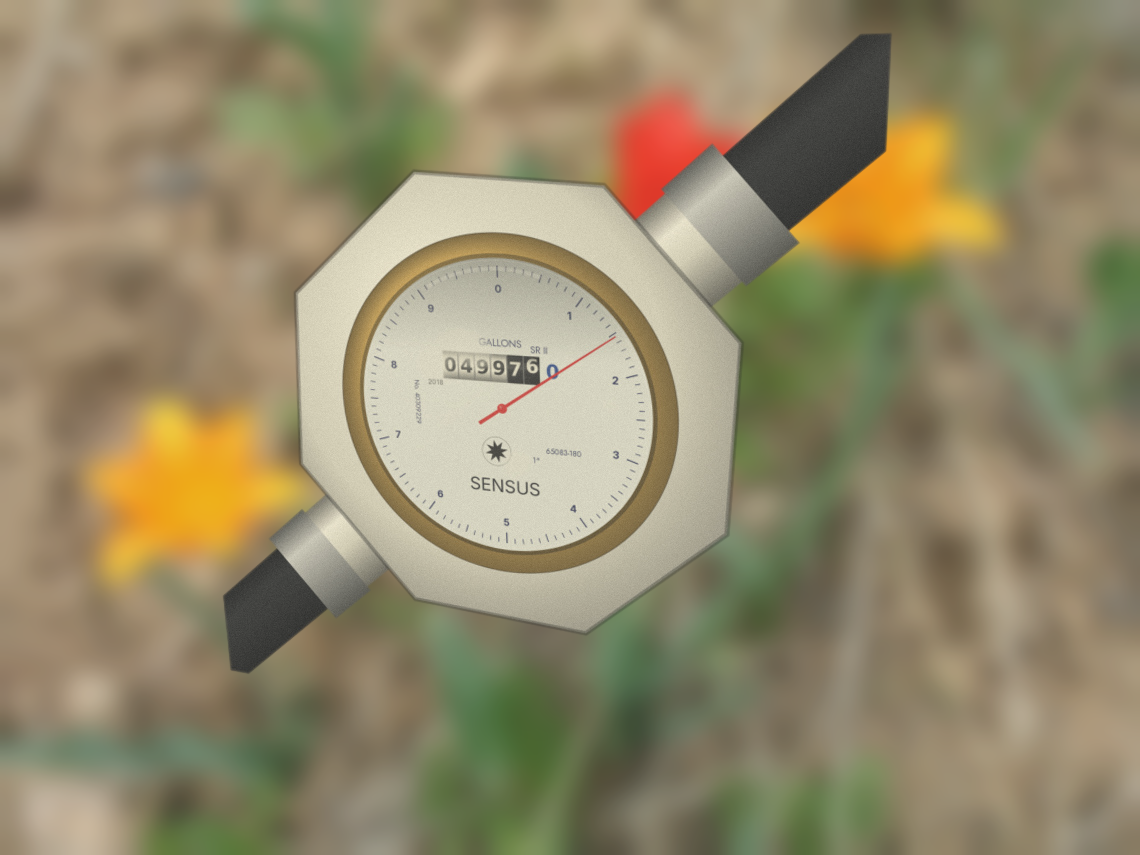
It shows 499761.5 (gal)
